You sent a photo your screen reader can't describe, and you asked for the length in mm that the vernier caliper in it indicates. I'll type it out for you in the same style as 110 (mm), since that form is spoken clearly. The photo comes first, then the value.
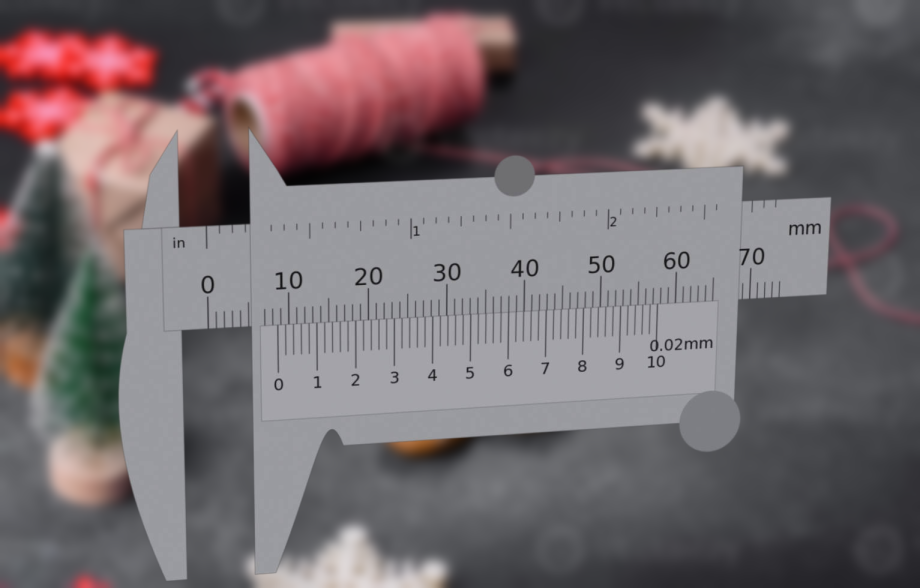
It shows 8.6 (mm)
